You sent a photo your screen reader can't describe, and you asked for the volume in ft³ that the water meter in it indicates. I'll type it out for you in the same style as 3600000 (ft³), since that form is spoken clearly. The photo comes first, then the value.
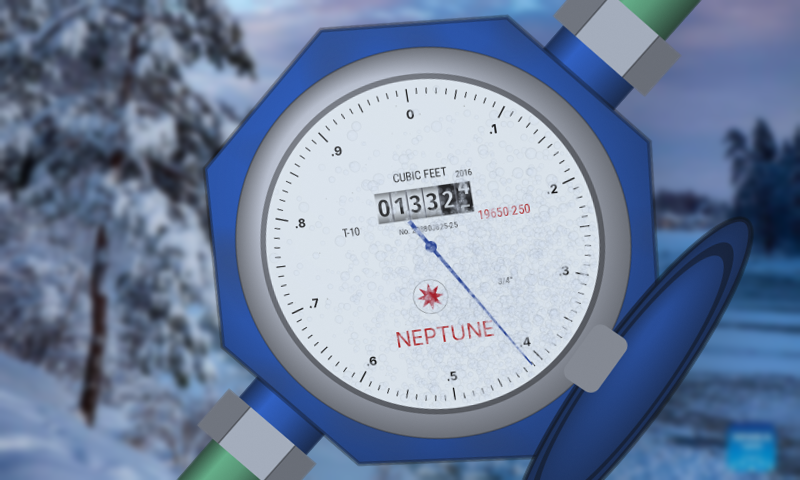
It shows 13324.41 (ft³)
